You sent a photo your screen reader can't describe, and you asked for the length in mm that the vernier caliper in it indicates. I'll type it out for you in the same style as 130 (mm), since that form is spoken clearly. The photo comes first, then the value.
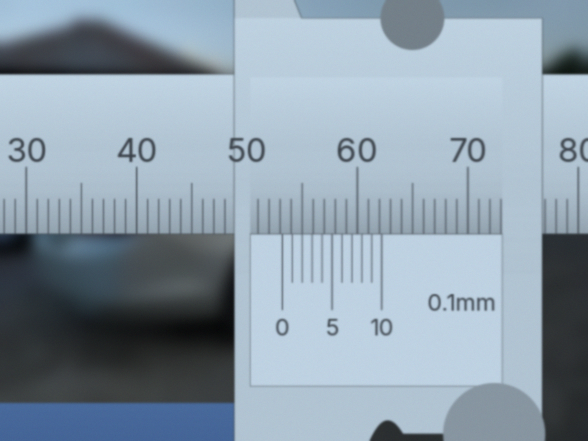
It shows 53.2 (mm)
